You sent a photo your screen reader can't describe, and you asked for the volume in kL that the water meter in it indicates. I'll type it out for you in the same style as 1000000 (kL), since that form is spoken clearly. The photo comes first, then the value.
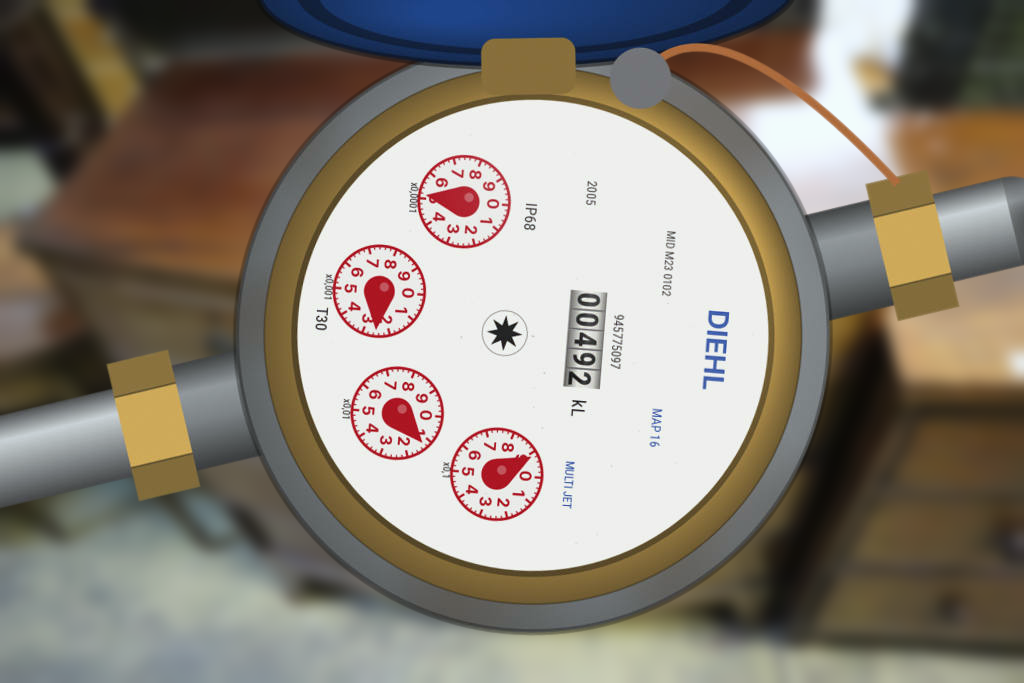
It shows 491.9125 (kL)
